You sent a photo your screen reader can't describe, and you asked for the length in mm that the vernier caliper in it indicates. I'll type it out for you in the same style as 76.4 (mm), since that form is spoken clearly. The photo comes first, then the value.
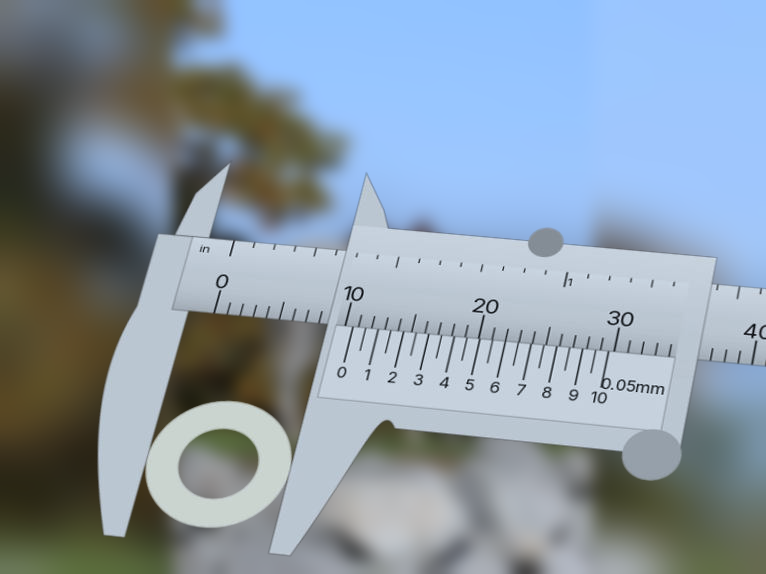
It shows 10.6 (mm)
